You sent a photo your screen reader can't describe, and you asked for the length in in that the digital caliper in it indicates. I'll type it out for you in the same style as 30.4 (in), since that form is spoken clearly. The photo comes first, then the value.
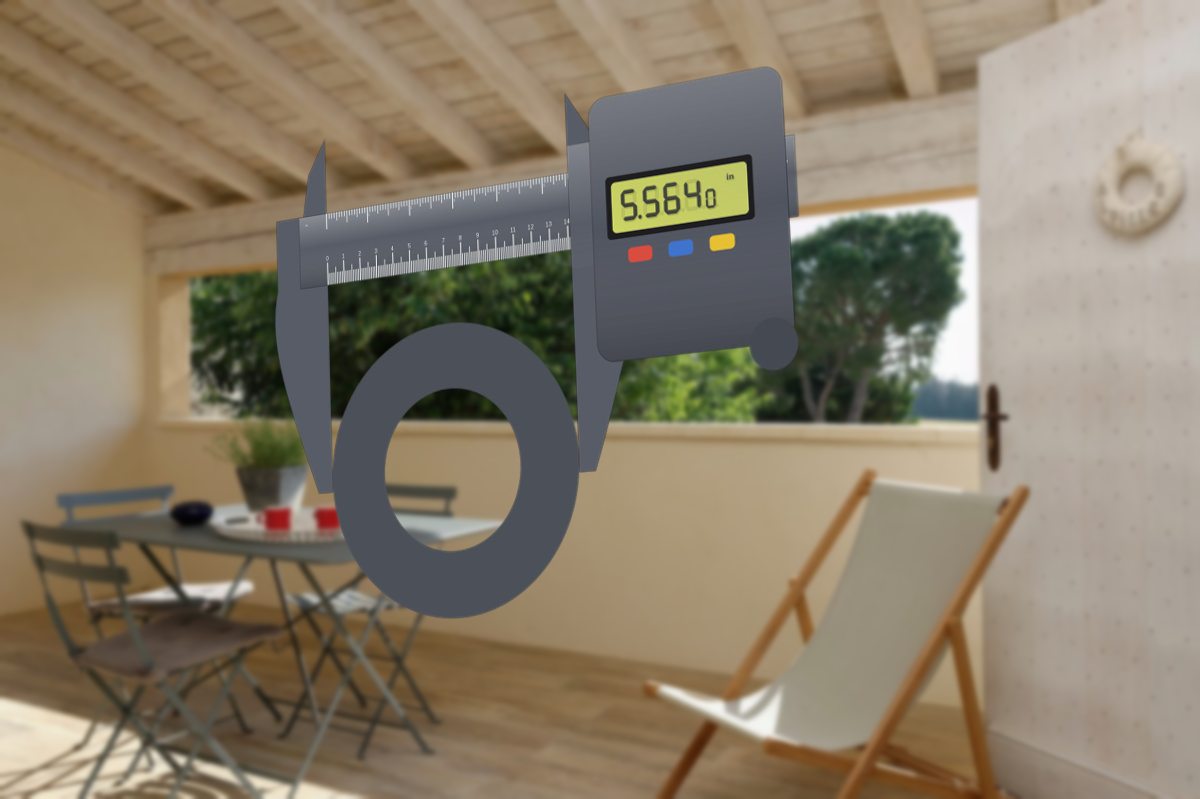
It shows 5.5640 (in)
